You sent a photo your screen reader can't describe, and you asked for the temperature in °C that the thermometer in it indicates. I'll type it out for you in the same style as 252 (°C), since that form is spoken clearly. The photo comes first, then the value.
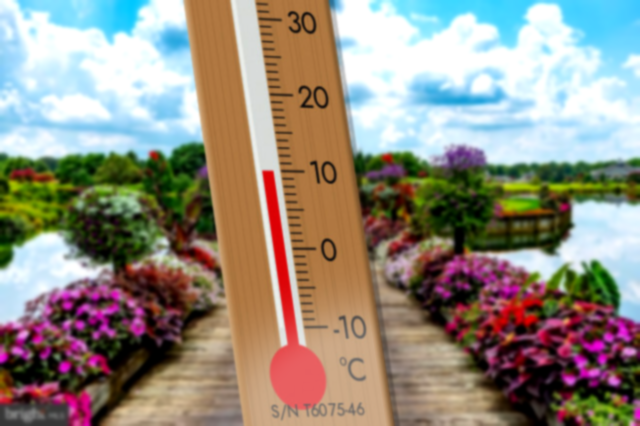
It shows 10 (°C)
